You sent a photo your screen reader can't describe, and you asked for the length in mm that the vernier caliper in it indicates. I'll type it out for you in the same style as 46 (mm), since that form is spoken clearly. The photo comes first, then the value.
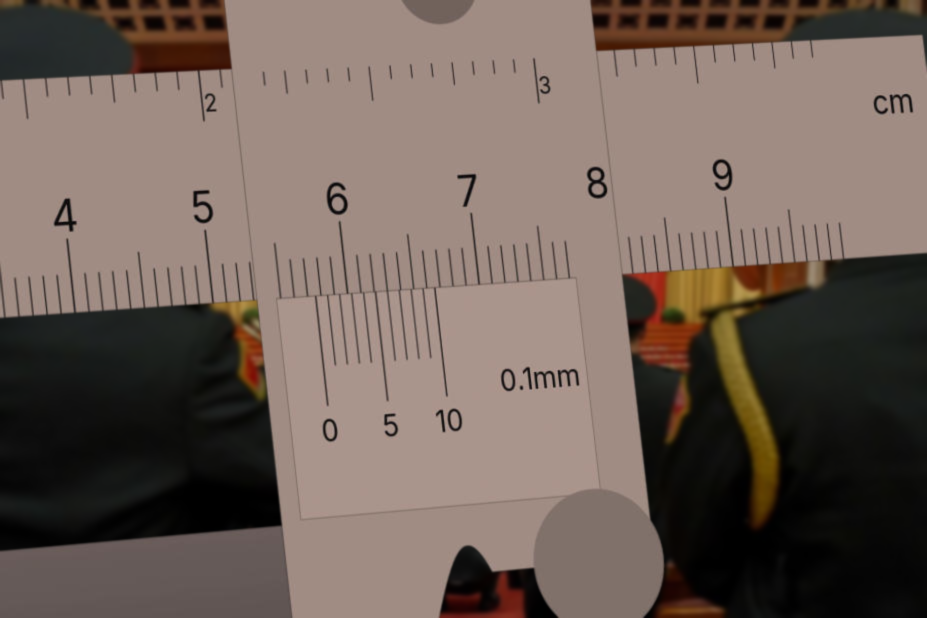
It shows 57.6 (mm)
